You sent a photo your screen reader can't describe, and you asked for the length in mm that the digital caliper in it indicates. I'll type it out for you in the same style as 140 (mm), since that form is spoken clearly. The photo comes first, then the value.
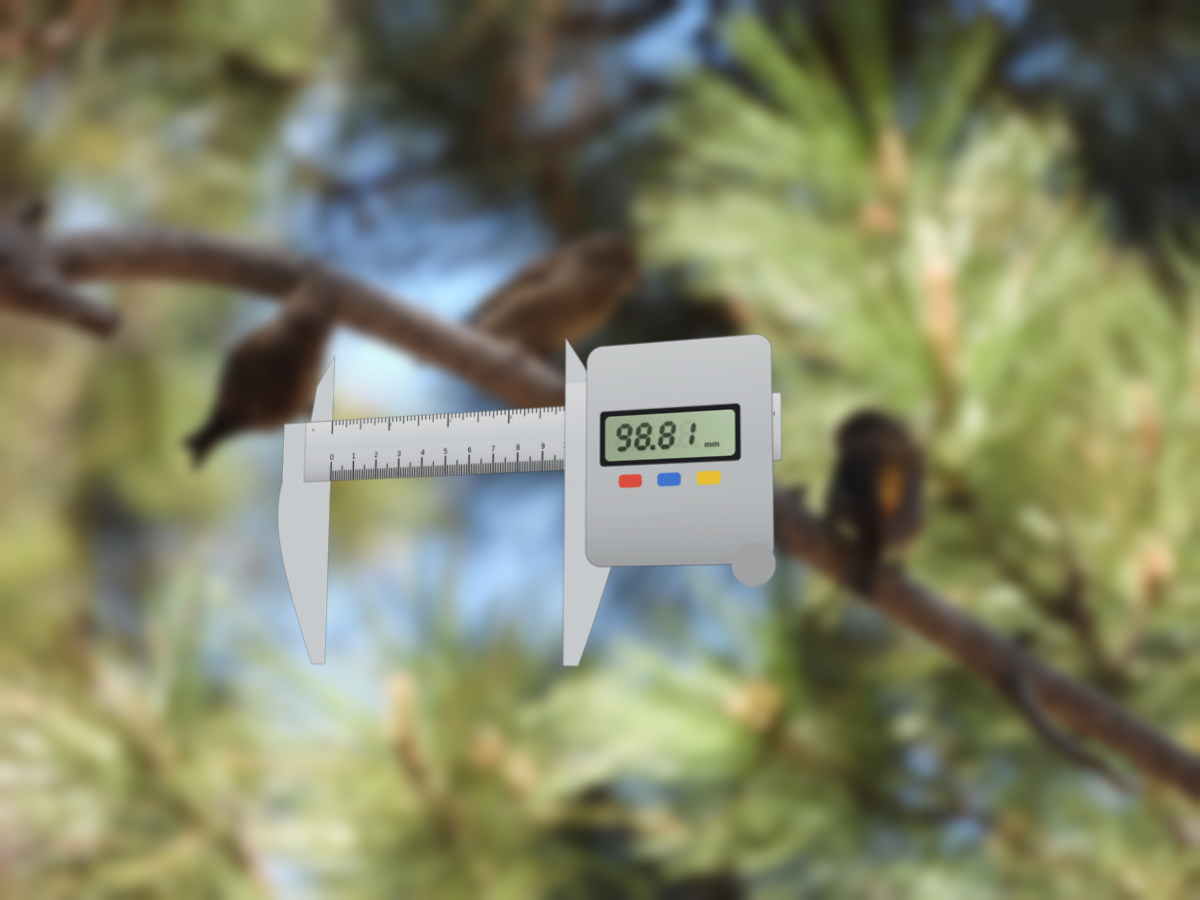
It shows 98.81 (mm)
